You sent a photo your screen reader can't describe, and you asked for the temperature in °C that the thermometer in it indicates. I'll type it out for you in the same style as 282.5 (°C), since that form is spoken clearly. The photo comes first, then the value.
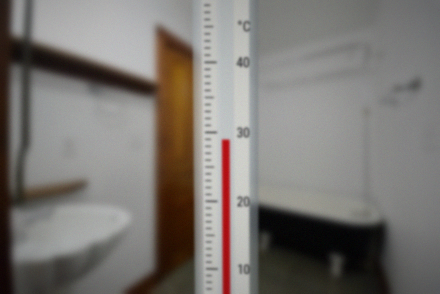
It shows 29 (°C)
